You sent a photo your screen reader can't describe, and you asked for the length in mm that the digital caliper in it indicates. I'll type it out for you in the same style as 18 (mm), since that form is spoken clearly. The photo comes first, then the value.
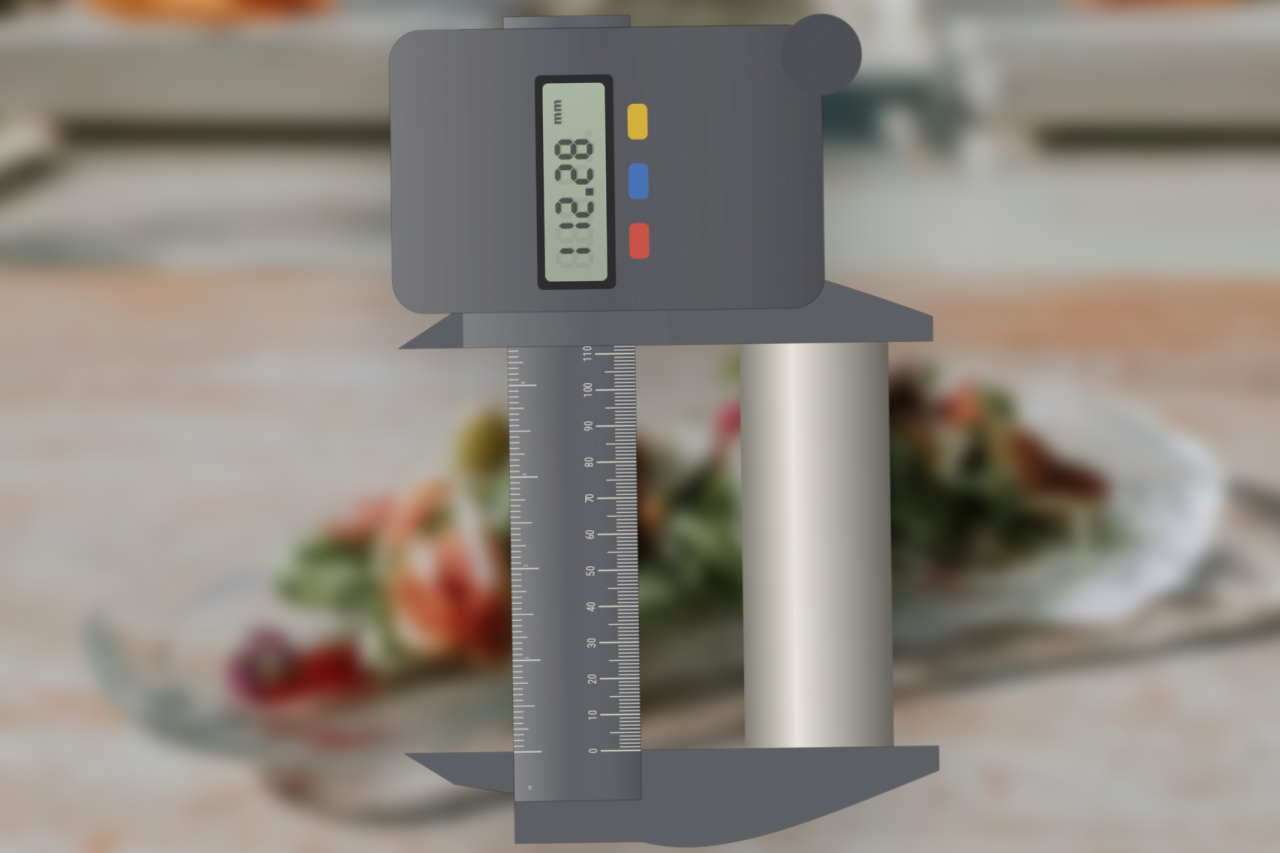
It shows 112.28 (mm)
